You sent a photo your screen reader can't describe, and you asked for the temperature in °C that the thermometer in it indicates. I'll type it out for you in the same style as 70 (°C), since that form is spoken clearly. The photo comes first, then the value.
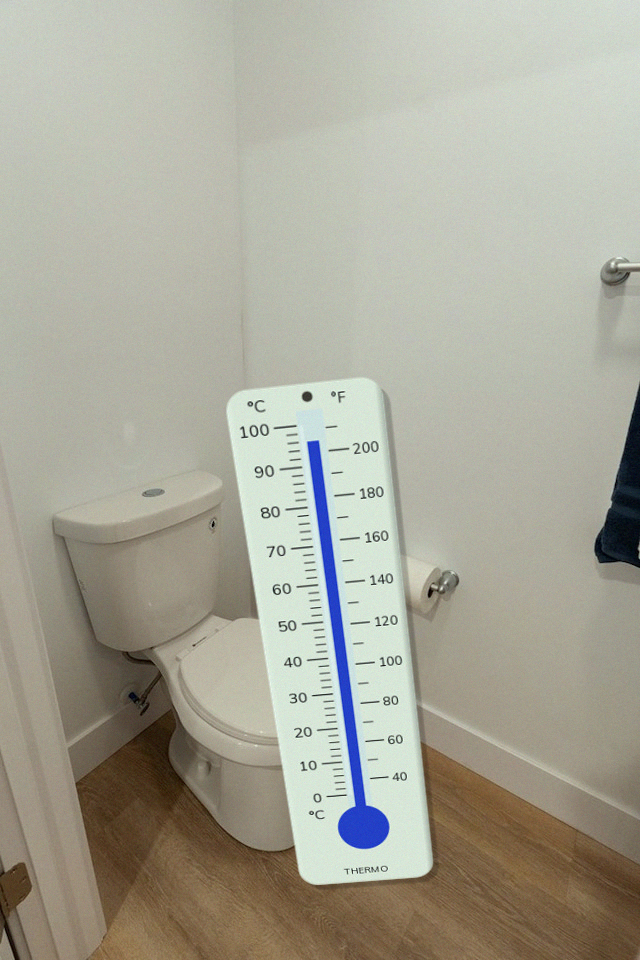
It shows 96 (°C)
